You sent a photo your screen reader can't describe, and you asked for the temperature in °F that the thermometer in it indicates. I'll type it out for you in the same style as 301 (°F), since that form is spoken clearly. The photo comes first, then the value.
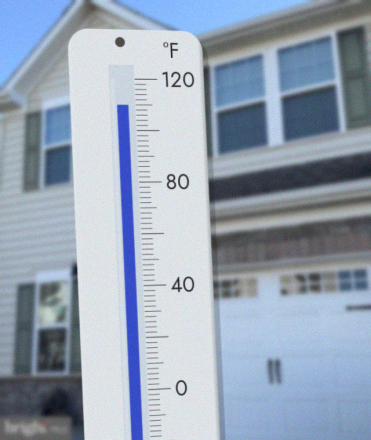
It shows 110 (°F)
